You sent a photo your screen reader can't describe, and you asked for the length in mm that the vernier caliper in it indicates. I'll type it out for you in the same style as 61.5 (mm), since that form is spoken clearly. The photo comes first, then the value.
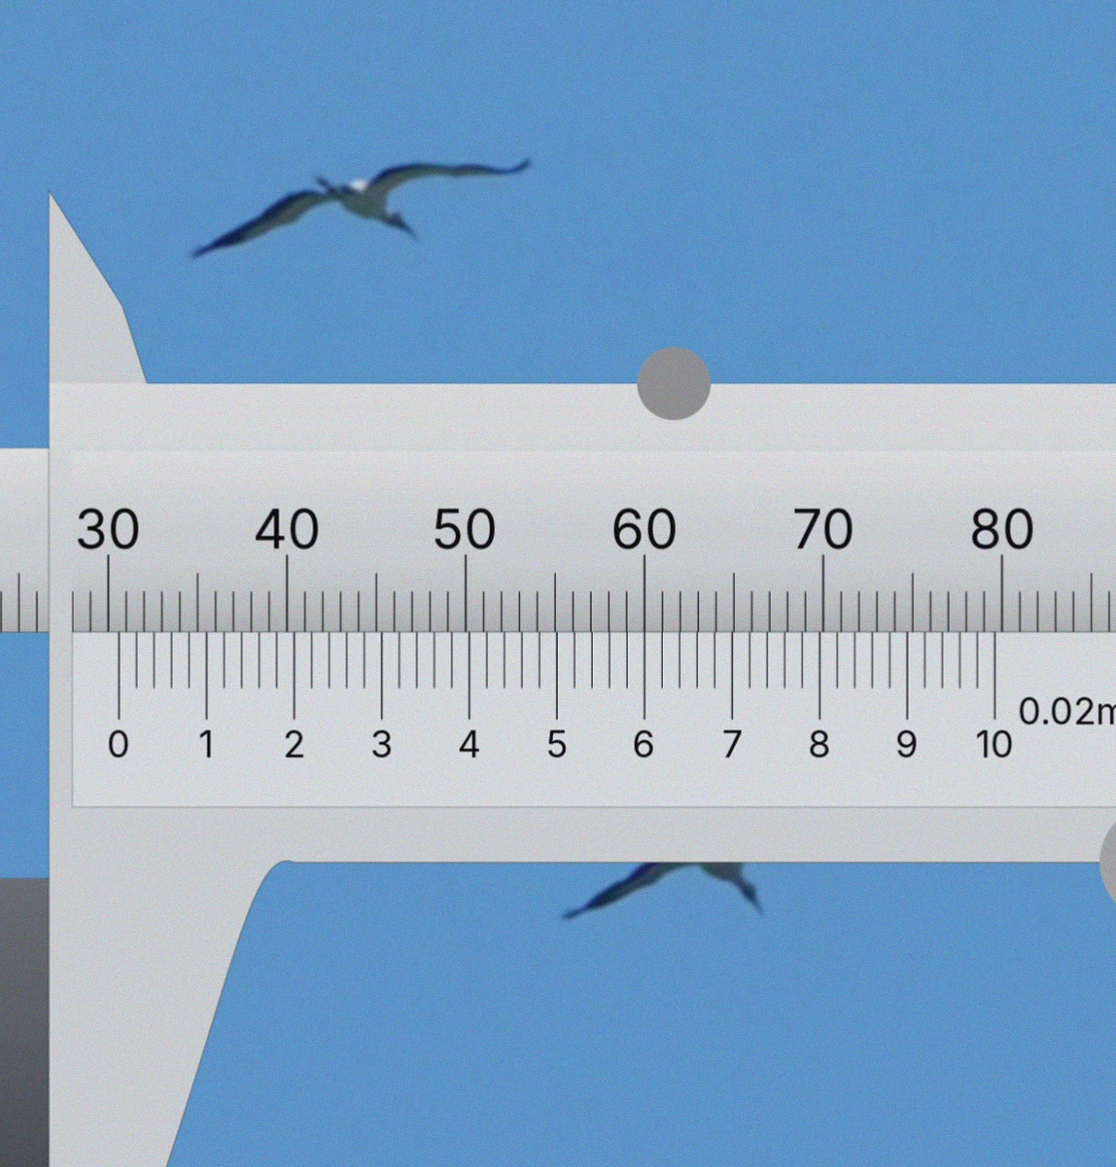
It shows 30.6 (mm)
